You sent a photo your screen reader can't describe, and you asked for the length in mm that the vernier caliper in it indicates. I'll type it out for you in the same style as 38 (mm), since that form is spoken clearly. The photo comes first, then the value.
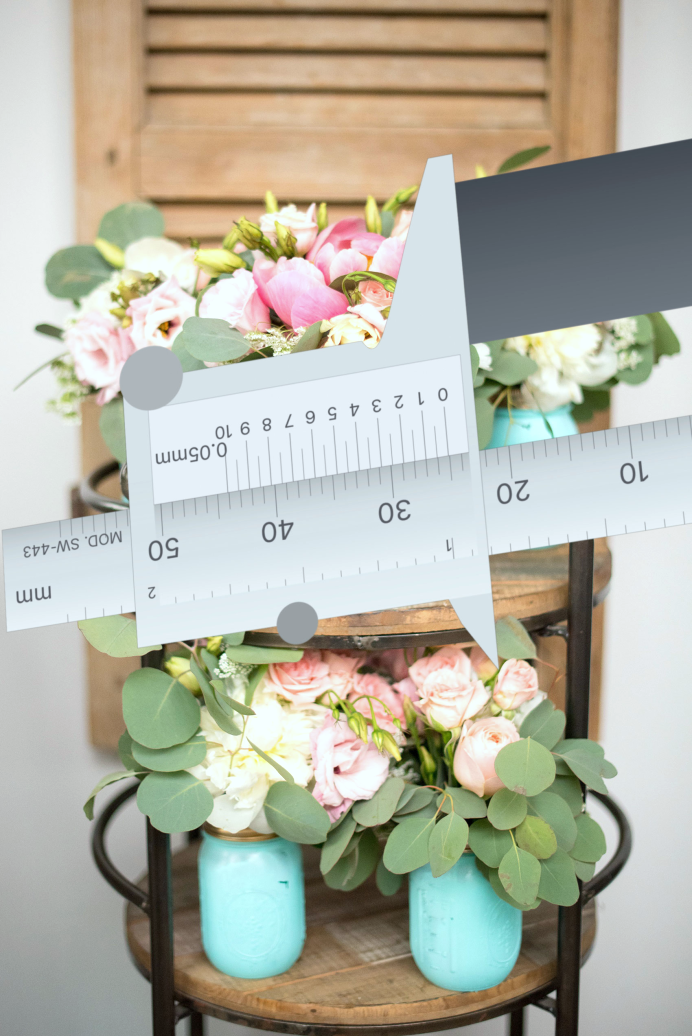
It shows 25.1 (mm)
